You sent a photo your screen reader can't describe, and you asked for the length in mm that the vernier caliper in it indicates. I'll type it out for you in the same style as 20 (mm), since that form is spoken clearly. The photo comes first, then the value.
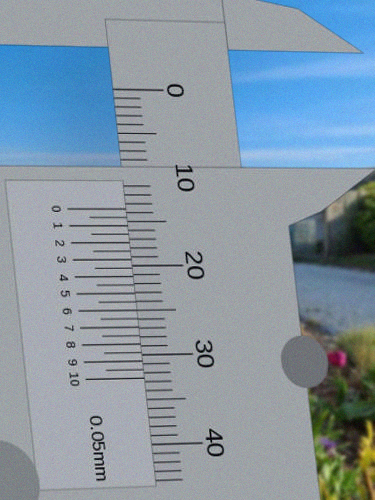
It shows 13.6 (mm)
